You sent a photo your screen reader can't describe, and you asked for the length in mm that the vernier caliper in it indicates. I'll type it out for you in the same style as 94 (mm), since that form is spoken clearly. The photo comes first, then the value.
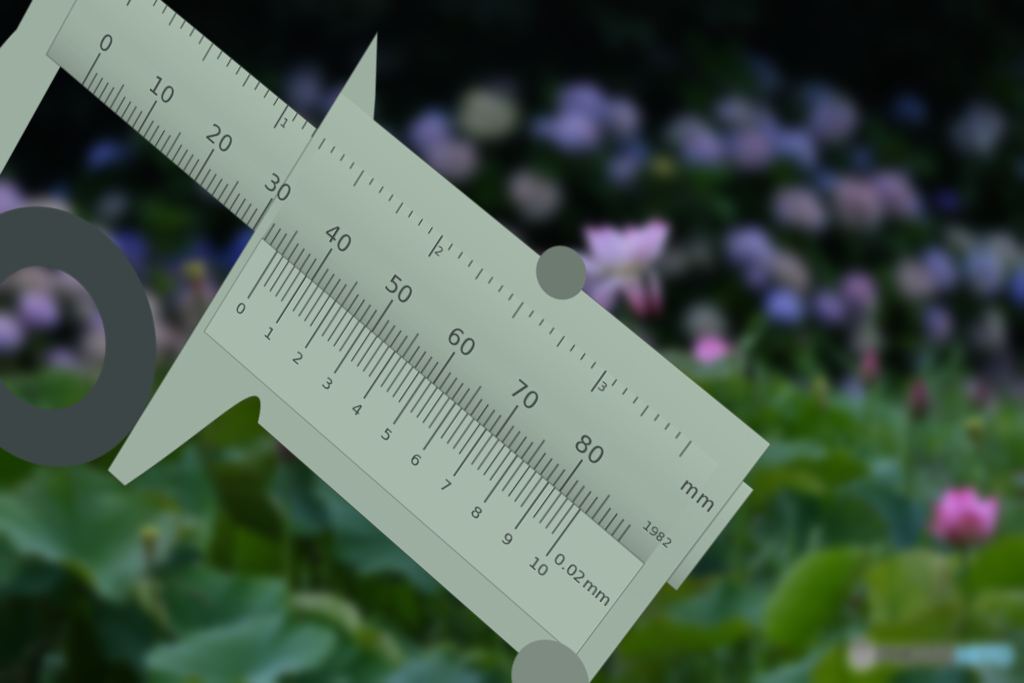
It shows 34.2 (mm)
